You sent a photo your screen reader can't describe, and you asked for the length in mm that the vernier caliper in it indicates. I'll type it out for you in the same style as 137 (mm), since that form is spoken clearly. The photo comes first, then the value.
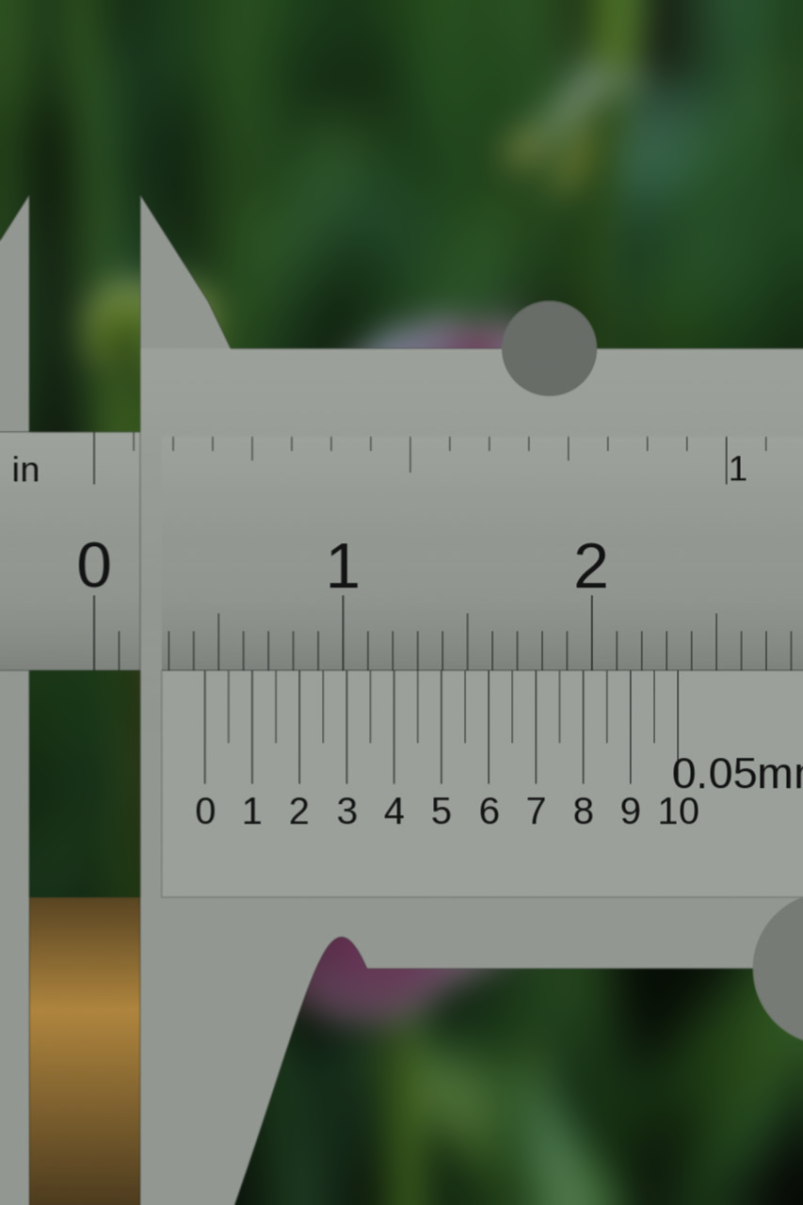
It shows 4.45 (mm)
